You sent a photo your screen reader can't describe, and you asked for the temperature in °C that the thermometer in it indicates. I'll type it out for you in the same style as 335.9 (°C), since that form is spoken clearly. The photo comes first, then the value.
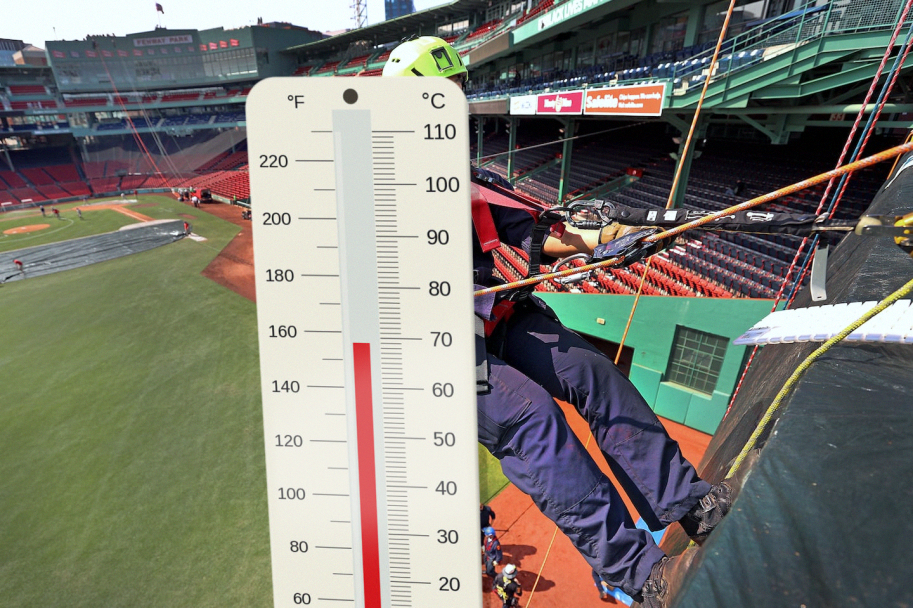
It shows 69 (°C)
